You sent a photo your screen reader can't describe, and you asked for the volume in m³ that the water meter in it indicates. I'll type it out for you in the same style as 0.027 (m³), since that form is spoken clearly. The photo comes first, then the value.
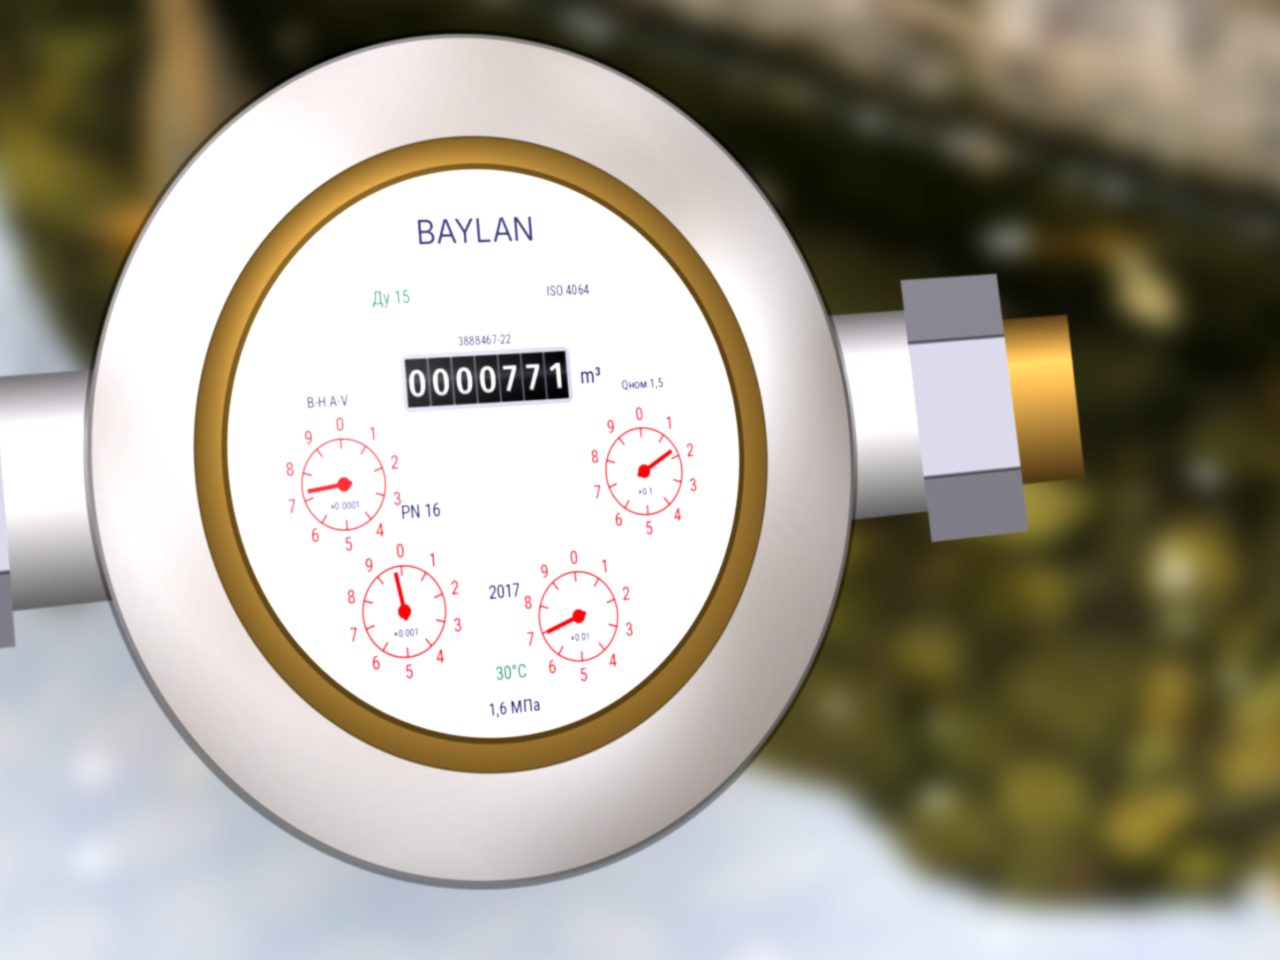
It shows 771.1697 (m³)
